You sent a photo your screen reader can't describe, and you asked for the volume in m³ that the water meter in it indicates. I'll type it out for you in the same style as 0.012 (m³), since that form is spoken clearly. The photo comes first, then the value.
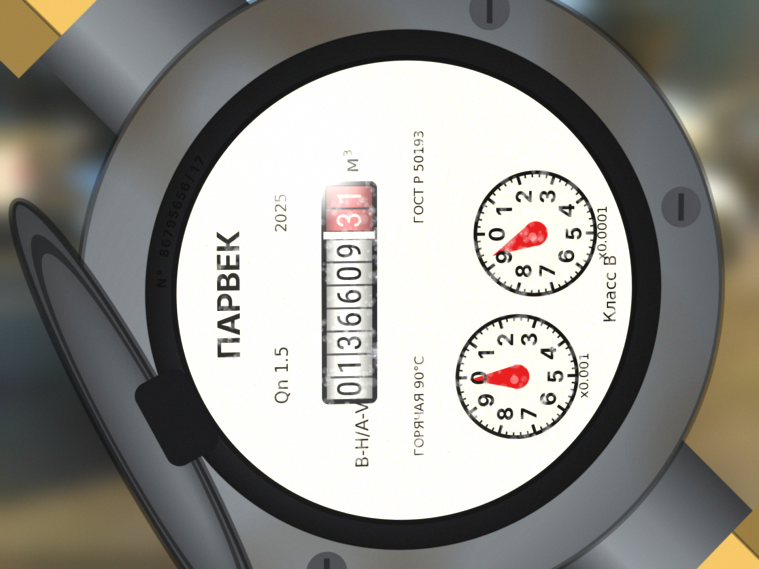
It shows 136609.3099 (m³)
